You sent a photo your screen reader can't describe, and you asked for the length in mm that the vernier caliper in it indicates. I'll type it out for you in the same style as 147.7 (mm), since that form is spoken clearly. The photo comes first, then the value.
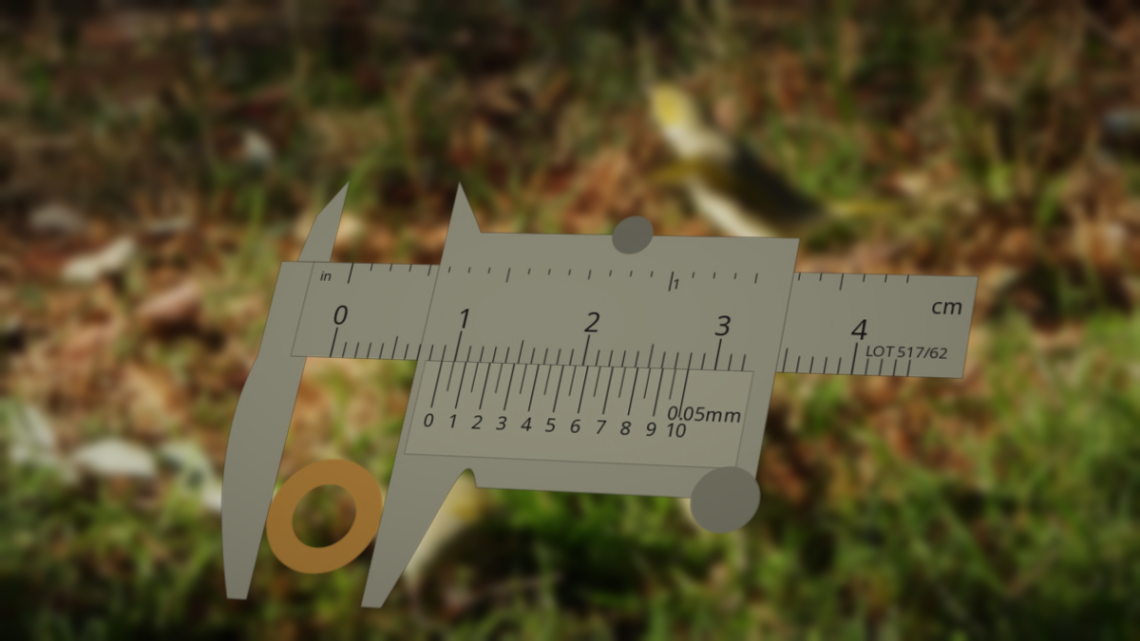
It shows 9.0 (mm)
